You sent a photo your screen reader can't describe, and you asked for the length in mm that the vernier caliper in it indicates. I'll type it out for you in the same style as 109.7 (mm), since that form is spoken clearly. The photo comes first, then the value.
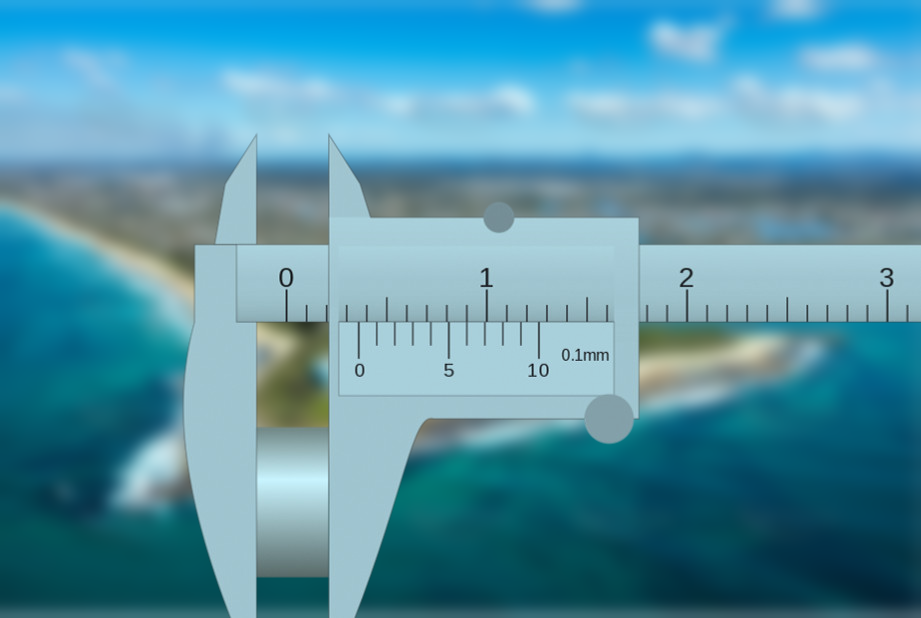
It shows 3.6 (mm)
